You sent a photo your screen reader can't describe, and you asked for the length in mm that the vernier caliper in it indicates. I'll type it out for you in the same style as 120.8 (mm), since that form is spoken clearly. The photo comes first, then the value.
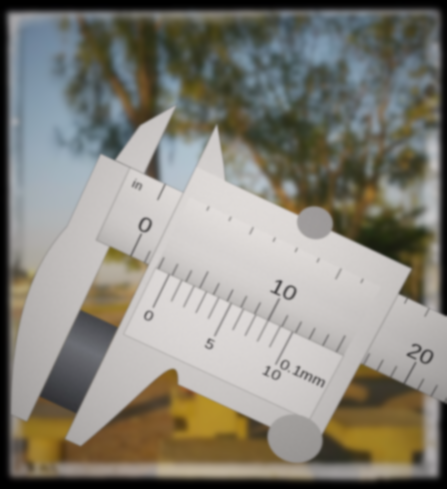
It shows 2.8 (mm)
